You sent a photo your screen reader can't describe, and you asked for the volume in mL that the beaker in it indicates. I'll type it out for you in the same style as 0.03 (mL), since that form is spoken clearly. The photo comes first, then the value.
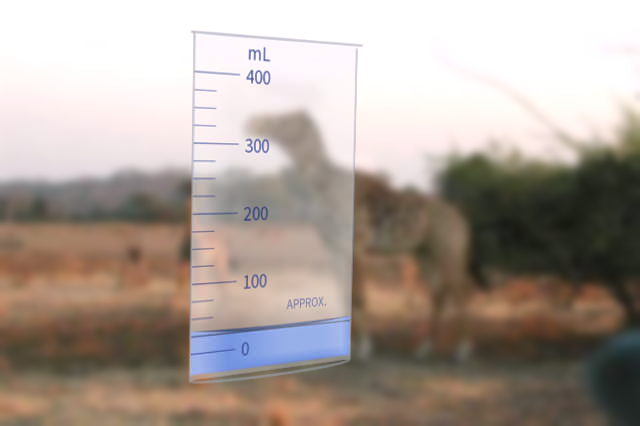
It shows 25 (mL)
